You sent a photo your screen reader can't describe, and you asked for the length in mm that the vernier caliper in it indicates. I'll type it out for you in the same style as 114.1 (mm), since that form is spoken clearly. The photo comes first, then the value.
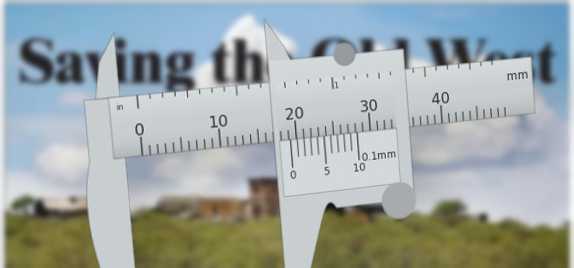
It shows 19.2 (mm)
